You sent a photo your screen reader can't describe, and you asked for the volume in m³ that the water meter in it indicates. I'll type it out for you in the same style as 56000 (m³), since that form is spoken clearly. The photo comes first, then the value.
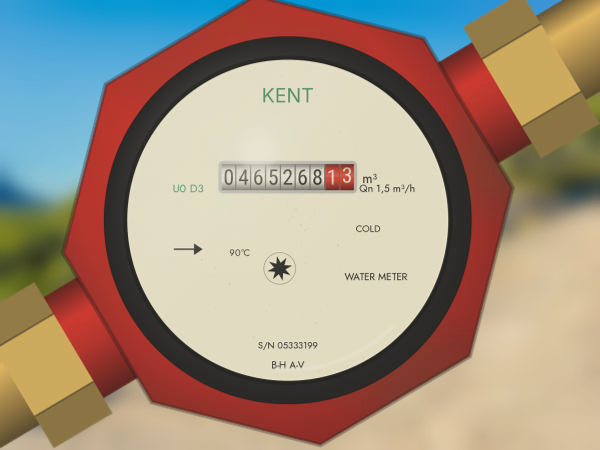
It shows 465268.13 (m³)
